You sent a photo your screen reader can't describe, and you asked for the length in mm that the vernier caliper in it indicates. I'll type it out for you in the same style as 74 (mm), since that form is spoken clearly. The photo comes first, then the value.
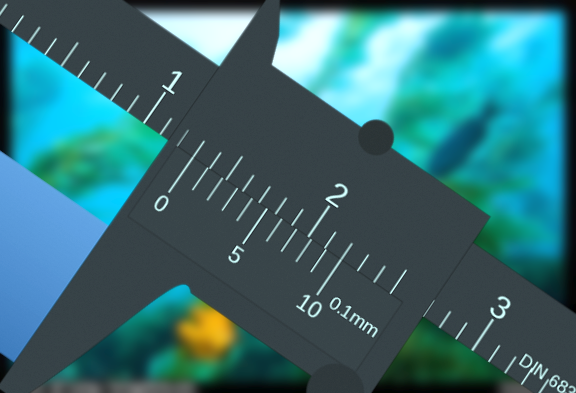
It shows 13.0 (mm)
